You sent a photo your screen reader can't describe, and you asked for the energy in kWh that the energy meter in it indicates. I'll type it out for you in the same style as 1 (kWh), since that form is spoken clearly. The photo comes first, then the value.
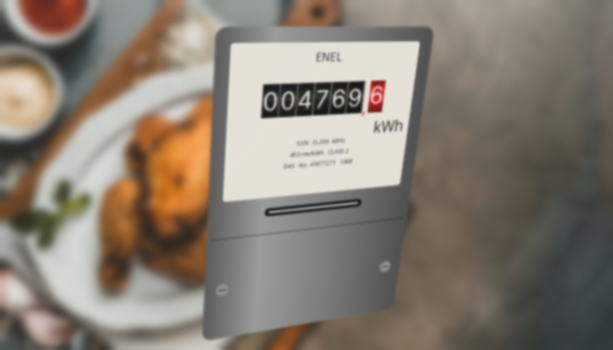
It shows 4769.6 (kWh)
